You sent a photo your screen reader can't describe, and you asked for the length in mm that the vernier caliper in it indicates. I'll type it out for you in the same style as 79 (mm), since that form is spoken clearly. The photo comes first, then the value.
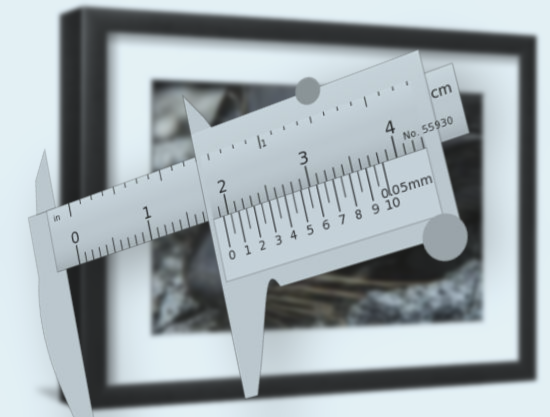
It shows 19.4 (mm)
